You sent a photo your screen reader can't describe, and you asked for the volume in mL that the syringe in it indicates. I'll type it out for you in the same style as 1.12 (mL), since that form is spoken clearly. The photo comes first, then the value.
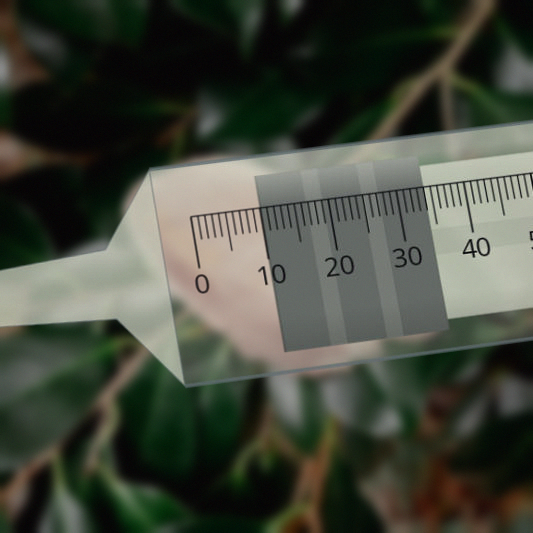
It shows 10 (mL)
